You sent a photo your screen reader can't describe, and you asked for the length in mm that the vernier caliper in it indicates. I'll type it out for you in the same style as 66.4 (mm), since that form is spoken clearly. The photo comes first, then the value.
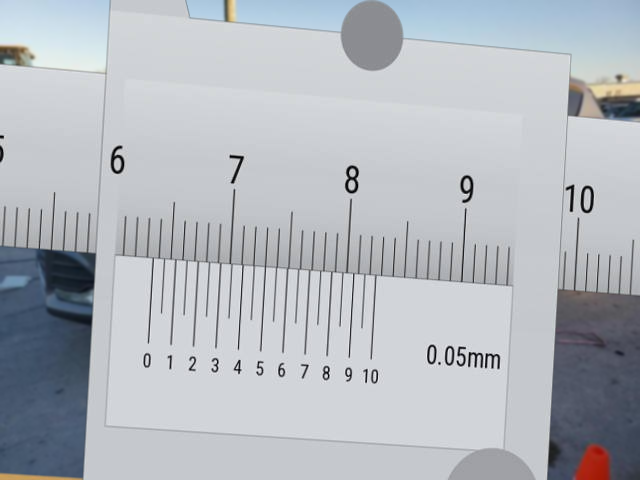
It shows 63.5 (mm)
